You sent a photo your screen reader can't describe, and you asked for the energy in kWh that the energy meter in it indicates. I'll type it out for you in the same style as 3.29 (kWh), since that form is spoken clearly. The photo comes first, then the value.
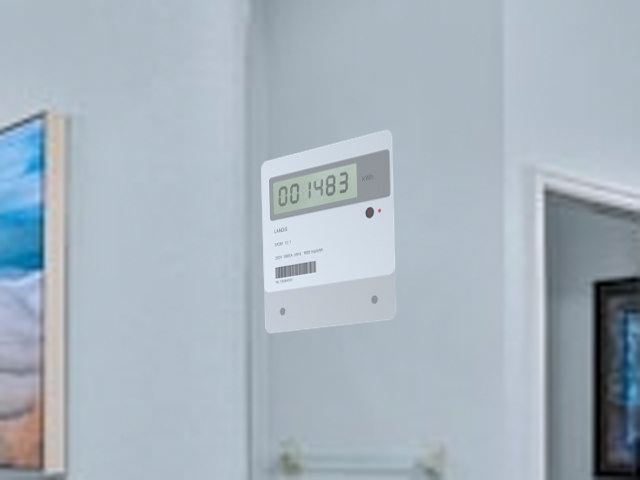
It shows 1483 (kWh)
